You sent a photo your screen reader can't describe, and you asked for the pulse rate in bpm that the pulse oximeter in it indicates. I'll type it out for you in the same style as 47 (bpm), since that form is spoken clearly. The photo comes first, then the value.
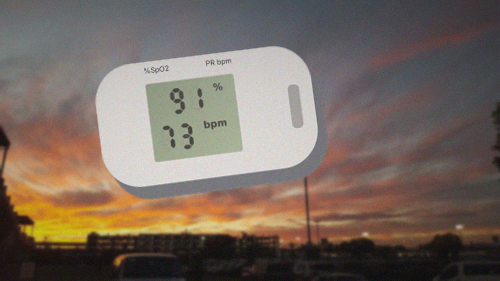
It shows 73 (bpm)
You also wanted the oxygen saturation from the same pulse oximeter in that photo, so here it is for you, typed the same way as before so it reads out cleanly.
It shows 91 (%)
